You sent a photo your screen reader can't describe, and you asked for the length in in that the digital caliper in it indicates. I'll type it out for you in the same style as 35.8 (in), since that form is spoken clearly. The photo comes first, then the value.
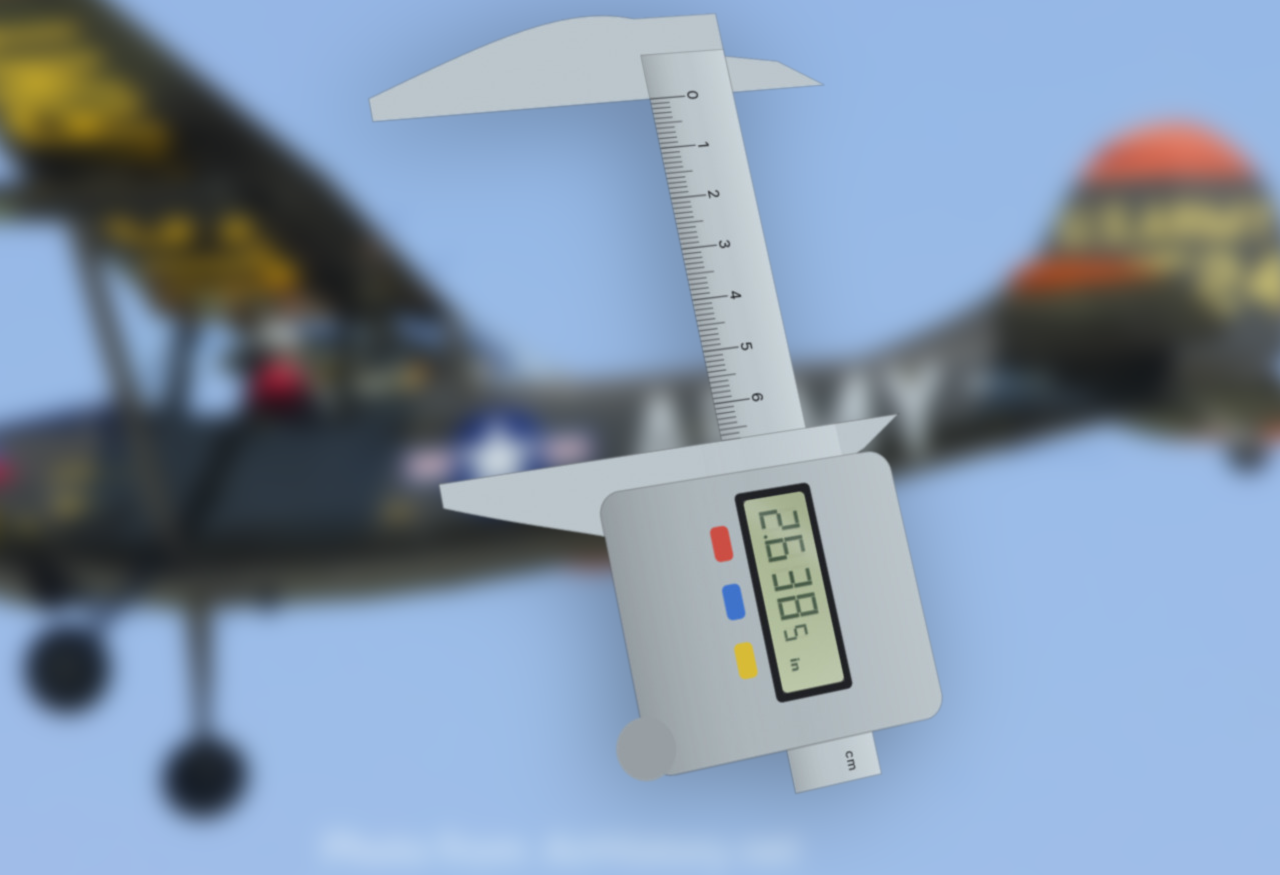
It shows 2.6385 (in)
